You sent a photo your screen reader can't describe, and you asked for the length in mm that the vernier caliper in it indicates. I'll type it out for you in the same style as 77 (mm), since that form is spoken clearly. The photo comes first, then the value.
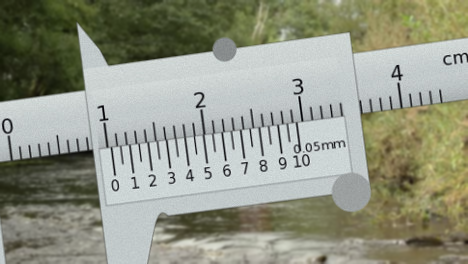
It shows 10.4 (mm)
